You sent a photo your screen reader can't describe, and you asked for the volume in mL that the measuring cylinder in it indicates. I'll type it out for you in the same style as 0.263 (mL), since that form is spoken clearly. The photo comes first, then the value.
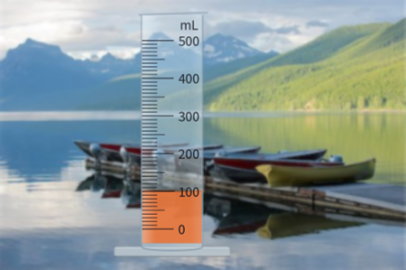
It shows 100 (mL)
